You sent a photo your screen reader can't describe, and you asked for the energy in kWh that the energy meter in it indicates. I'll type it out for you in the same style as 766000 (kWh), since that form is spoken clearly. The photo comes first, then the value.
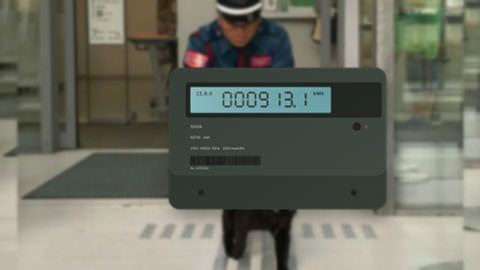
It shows 913.1 (kWh)
